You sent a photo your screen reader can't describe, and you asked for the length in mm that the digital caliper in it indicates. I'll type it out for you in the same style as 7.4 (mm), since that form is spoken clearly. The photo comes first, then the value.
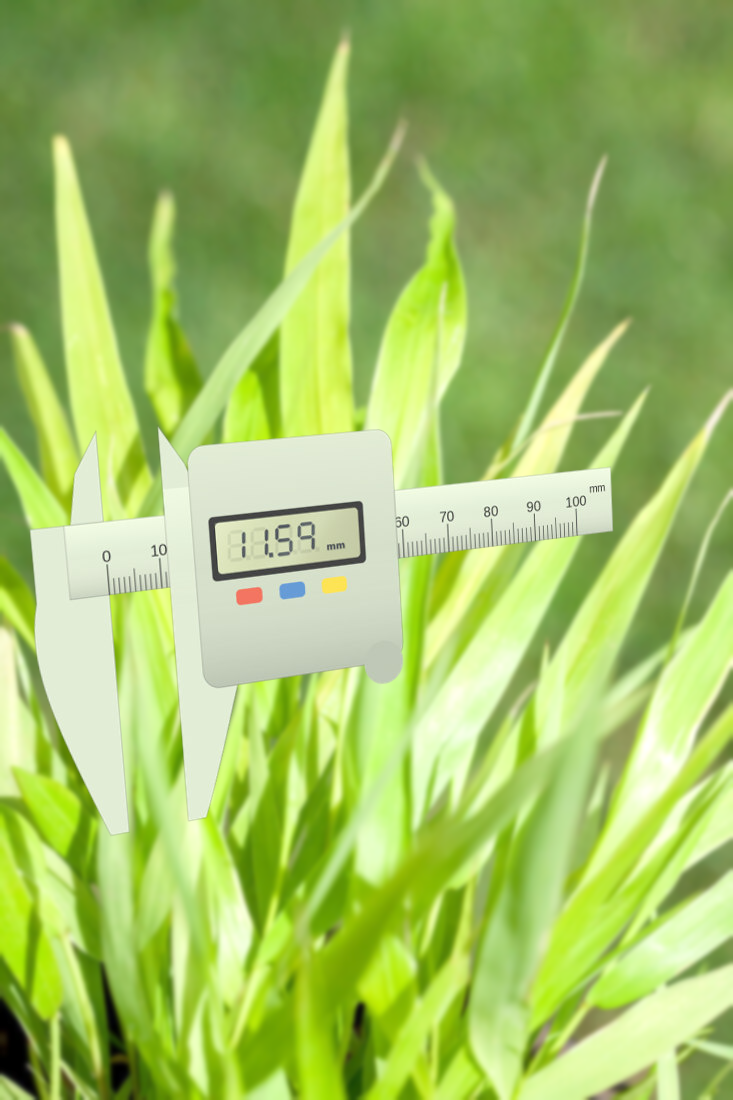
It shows 11.59 (mm)
